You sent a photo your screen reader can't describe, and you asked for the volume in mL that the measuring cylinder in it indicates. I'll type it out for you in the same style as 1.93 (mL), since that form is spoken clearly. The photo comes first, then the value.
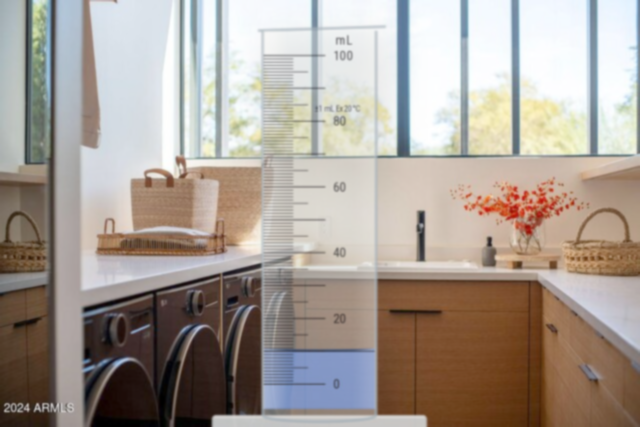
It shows 10 (mL)
